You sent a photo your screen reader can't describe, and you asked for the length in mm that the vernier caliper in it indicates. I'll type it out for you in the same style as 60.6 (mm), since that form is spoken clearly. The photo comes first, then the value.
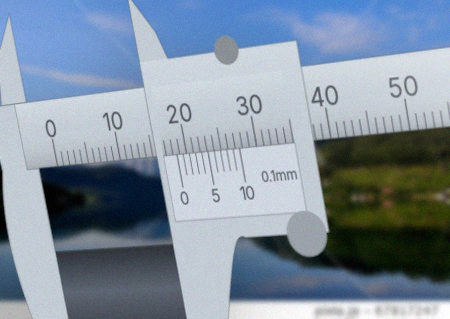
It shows 18.6 (mm)
